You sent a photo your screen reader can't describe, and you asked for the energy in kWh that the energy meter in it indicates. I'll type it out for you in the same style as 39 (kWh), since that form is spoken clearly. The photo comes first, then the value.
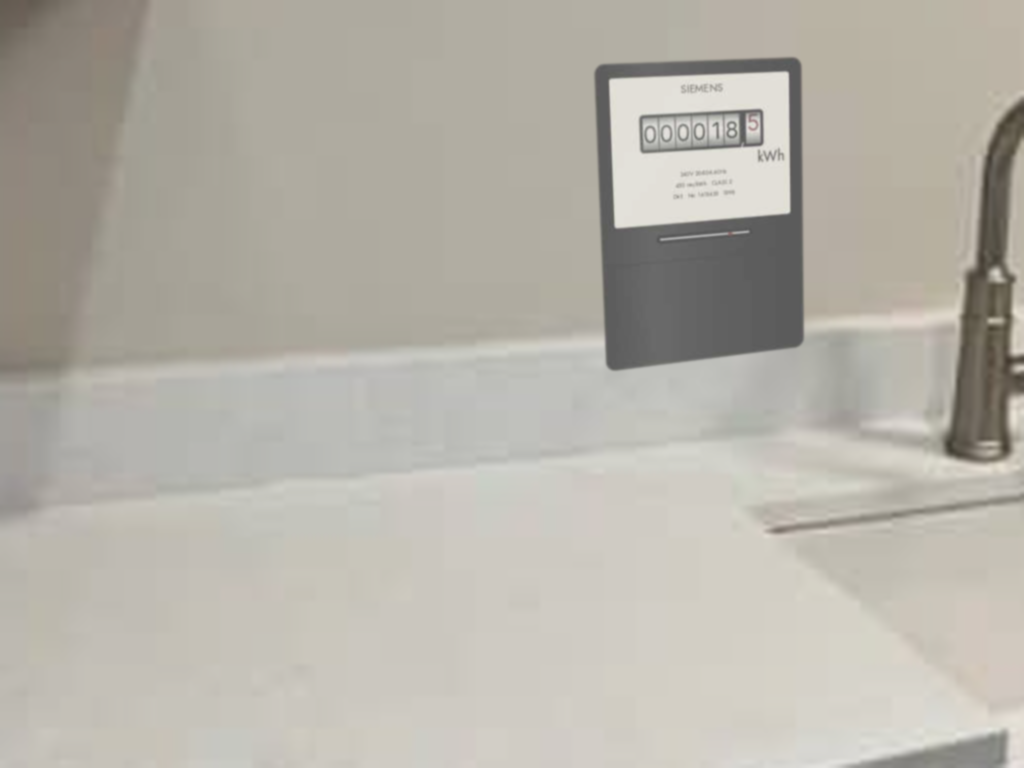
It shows 18.5 (kWh)
